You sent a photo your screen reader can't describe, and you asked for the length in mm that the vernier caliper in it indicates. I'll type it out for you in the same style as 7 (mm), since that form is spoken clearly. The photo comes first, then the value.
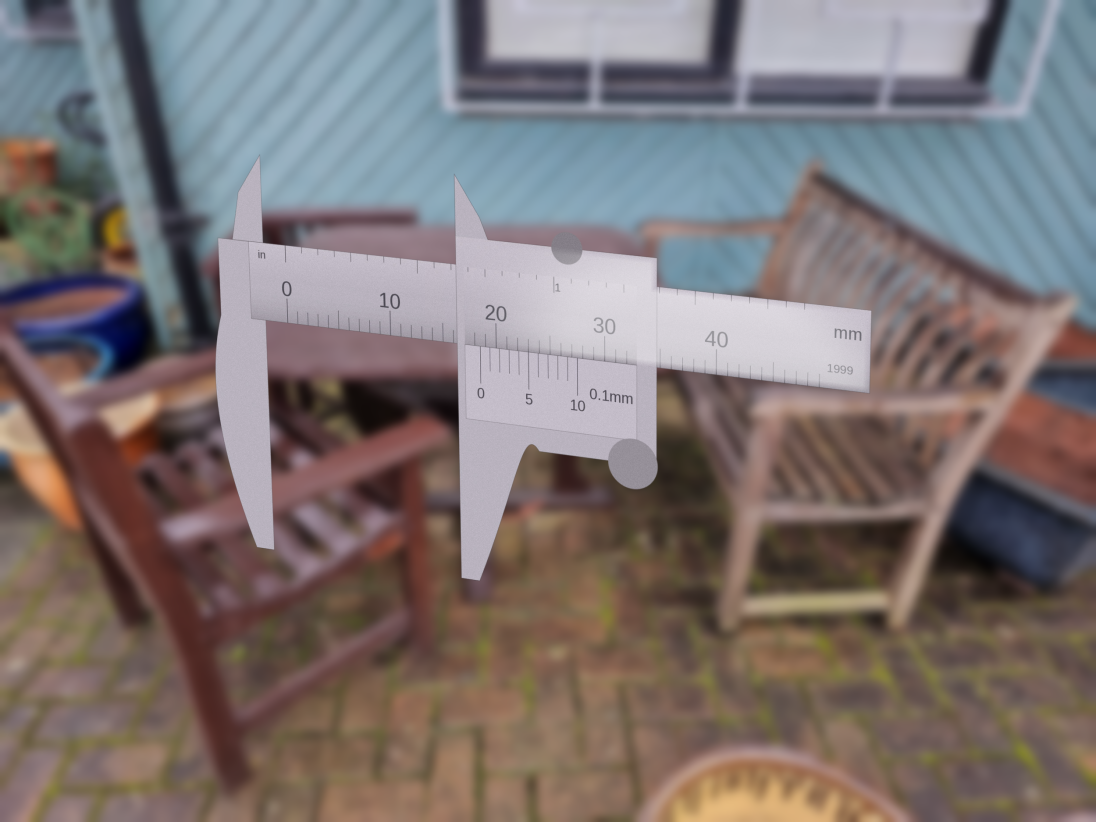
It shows 18.5 (mm)
